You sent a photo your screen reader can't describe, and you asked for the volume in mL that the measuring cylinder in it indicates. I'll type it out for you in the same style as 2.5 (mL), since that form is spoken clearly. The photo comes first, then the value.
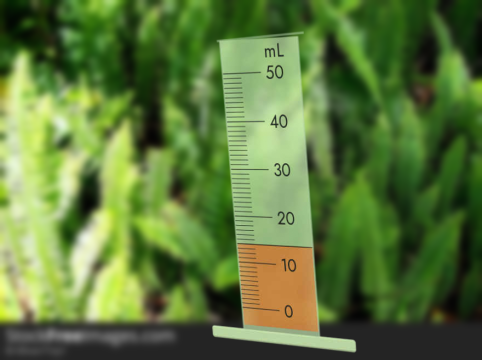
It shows 14 (mL)
